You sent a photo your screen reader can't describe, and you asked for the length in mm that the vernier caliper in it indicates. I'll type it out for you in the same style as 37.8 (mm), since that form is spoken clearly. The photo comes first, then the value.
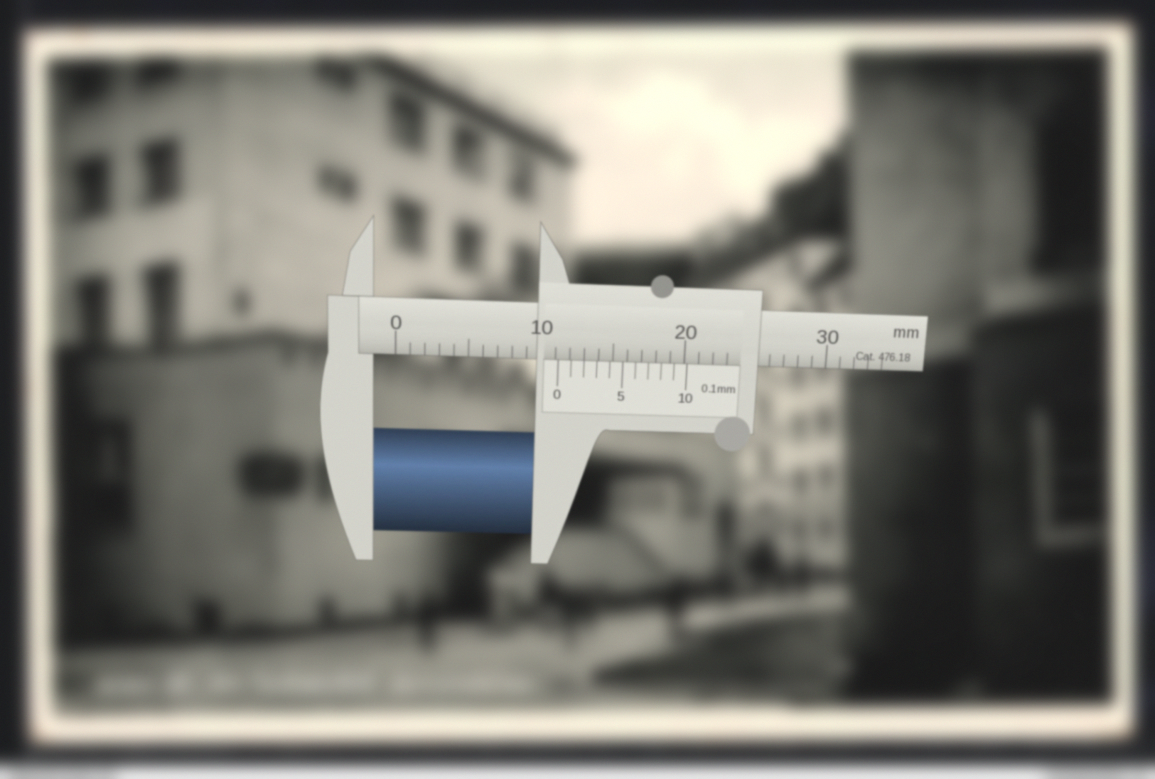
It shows 11.2 (mm)
